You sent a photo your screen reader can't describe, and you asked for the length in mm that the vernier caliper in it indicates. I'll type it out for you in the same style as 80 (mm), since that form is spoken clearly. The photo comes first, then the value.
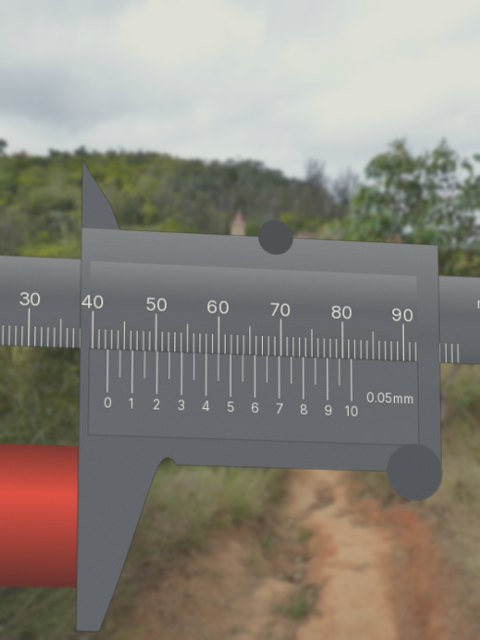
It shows 42.4 (mm)
